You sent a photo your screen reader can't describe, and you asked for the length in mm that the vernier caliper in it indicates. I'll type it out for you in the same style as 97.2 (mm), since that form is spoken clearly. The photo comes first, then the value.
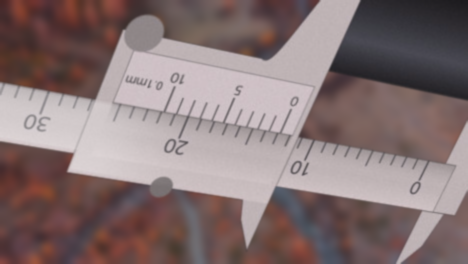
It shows 12.8 (mm)
